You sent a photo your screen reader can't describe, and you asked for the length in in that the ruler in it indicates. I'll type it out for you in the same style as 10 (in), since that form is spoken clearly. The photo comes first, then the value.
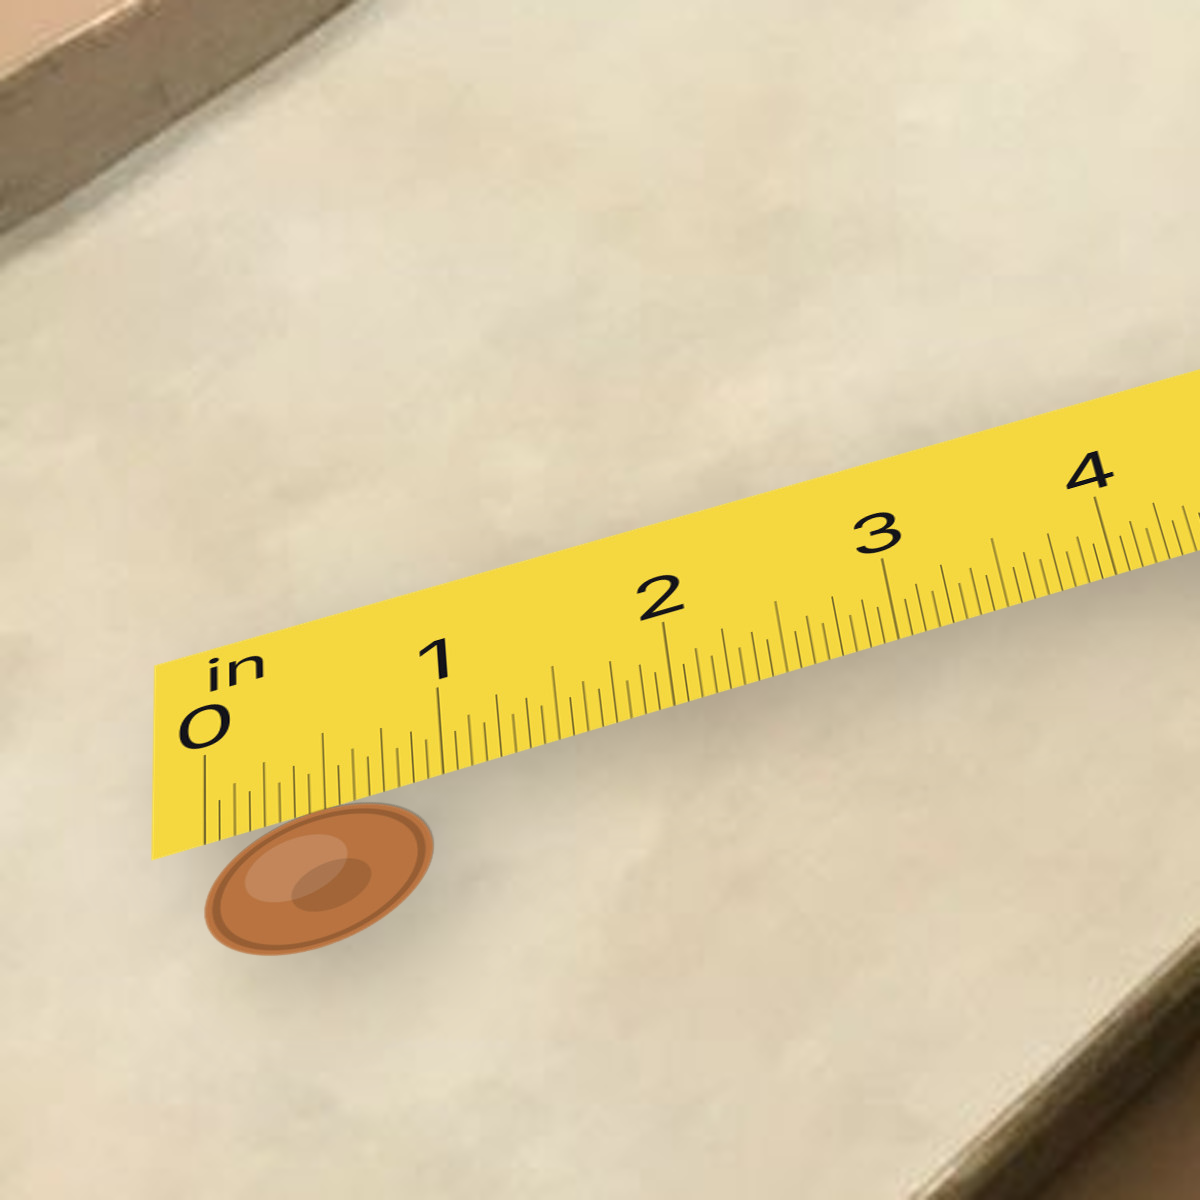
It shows 0.9375 (in)
